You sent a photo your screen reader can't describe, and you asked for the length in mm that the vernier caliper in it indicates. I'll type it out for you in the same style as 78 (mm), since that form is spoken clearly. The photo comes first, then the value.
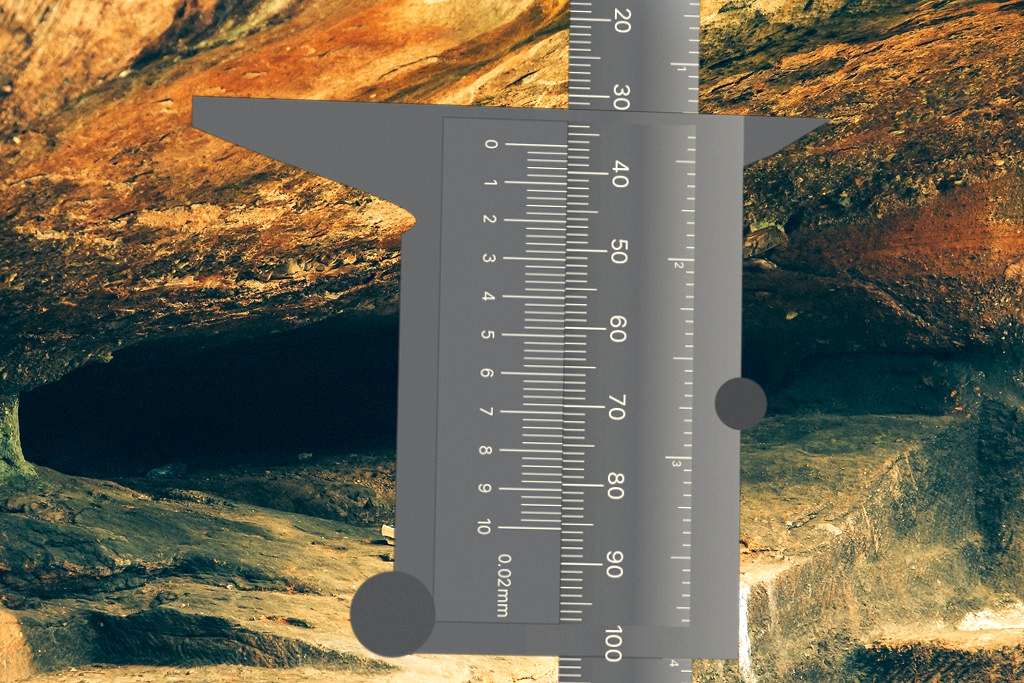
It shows 36.6 (mm)
